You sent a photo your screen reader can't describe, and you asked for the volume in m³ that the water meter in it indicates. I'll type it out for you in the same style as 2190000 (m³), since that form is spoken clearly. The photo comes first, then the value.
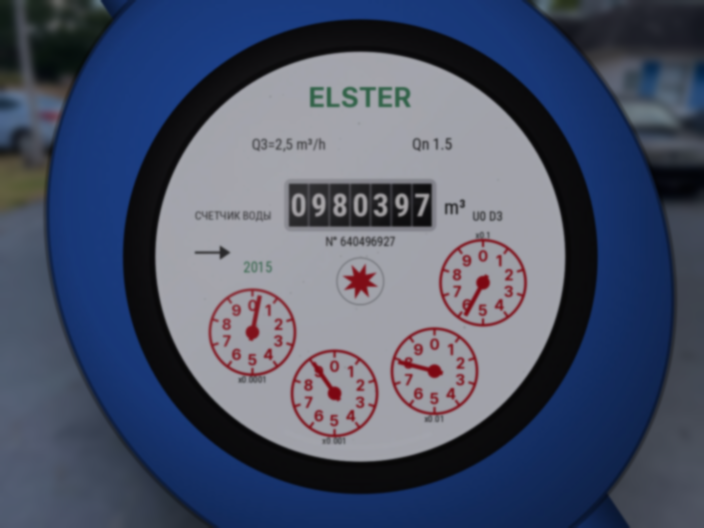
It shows 980397.5790 (m³)
